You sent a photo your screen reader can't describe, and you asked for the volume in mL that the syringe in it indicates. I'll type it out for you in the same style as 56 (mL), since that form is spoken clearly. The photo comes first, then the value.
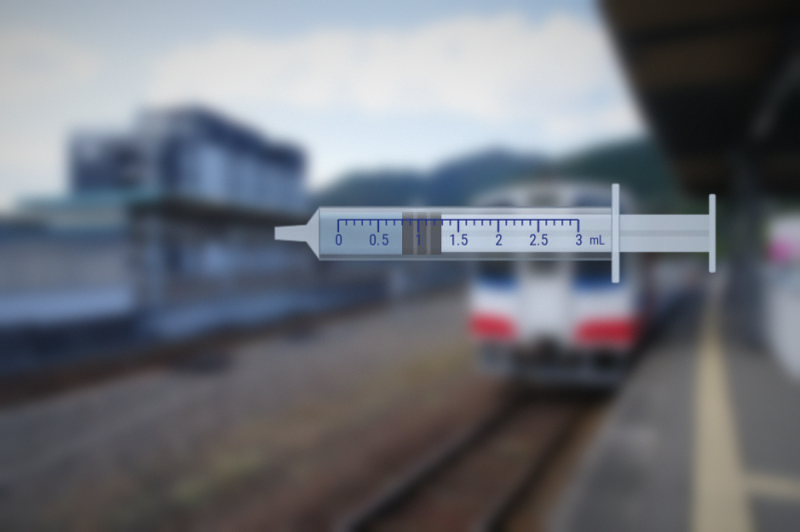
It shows 0.8 (mL)
